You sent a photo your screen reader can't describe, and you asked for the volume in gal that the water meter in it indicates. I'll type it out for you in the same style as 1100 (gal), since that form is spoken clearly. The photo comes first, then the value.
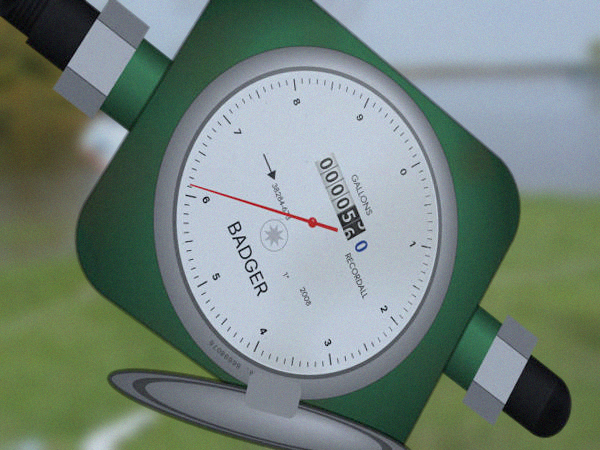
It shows 556.1 (gal)
